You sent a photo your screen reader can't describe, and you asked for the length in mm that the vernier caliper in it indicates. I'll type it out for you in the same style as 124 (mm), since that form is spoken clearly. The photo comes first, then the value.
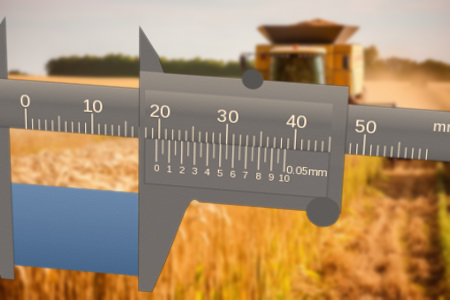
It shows 19.6 (mm)
